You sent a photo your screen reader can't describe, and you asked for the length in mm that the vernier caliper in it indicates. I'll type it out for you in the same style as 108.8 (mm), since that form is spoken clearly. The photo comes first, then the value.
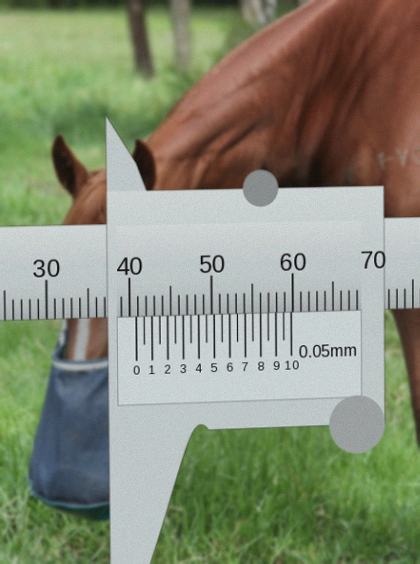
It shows 40.8 (mm)
